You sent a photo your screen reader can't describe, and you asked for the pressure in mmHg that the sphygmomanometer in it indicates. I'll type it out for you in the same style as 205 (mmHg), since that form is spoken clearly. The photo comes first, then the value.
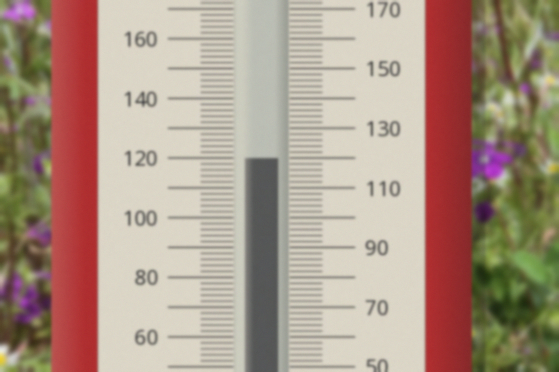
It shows 120 (mmHg)
